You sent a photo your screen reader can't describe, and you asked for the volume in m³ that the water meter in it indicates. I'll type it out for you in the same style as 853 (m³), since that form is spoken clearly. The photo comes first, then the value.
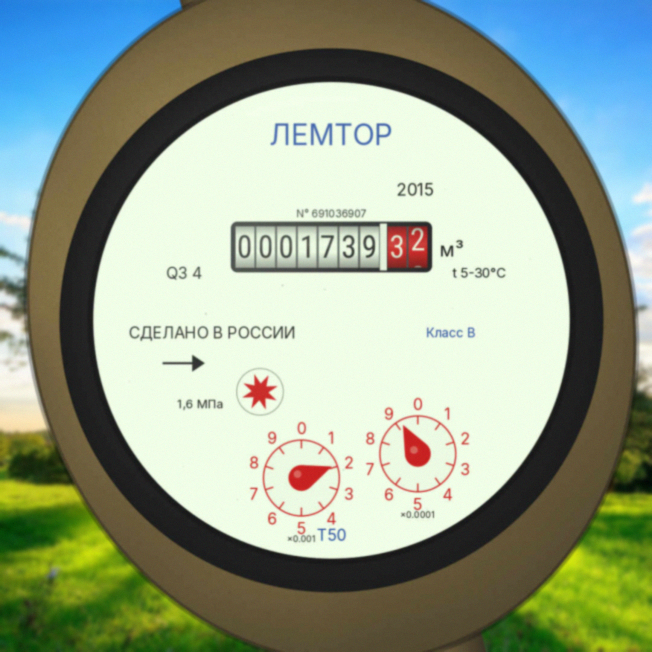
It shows 1739.3219 (m³)
